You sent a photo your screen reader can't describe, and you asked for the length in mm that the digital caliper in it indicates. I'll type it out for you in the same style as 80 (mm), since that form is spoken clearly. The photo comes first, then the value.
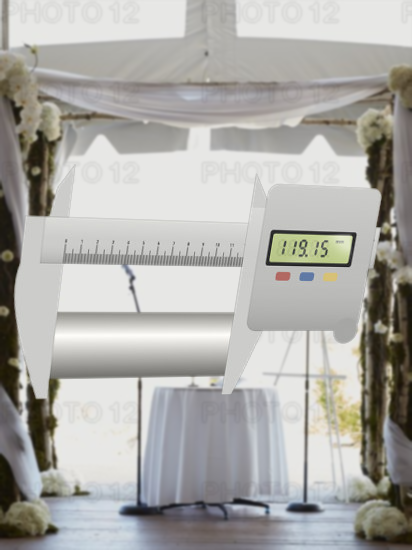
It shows 119.15 (mm)
